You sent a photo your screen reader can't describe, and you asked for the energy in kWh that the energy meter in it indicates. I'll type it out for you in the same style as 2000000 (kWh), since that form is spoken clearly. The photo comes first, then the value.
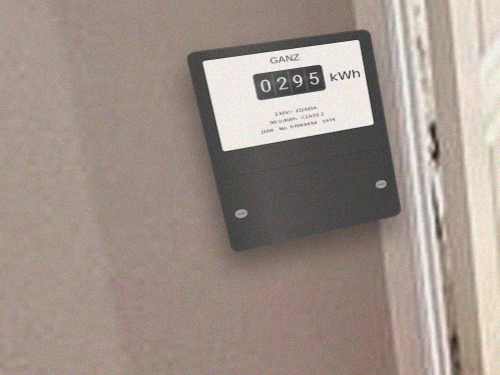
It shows 295 (kWh)
